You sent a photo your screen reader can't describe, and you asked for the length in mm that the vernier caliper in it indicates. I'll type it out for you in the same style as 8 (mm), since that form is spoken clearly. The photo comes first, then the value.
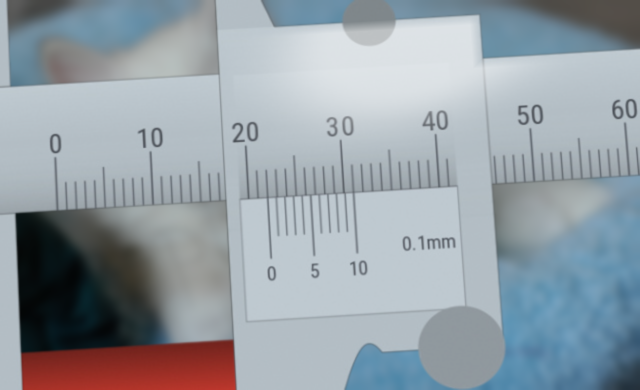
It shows 22.0 (mm)
